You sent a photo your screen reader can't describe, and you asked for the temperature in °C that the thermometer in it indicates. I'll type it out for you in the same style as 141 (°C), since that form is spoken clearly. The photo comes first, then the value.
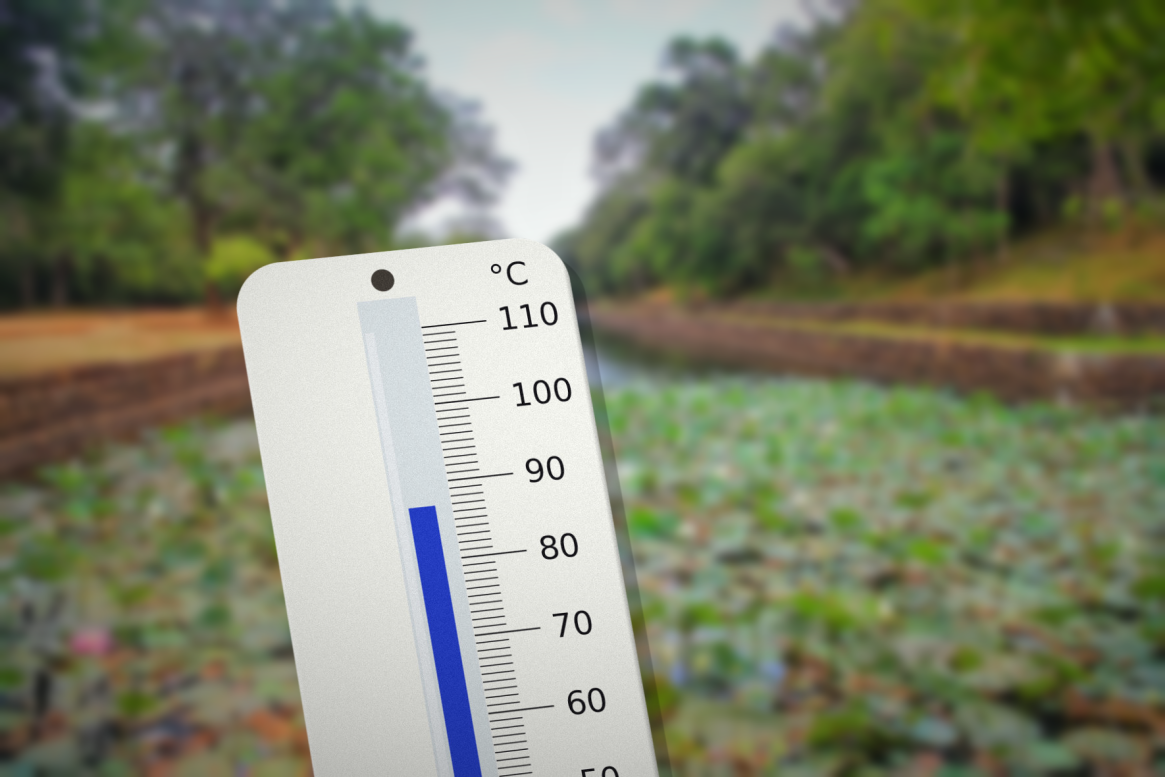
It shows 87 (°C)
